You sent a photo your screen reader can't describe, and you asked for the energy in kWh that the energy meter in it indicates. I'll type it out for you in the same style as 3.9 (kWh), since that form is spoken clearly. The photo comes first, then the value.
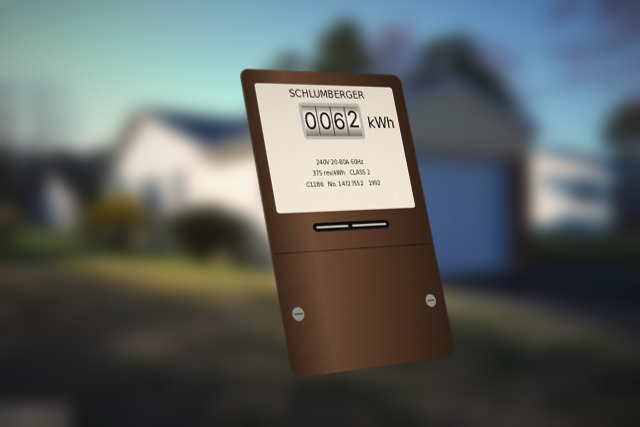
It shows 62 (kWh)
